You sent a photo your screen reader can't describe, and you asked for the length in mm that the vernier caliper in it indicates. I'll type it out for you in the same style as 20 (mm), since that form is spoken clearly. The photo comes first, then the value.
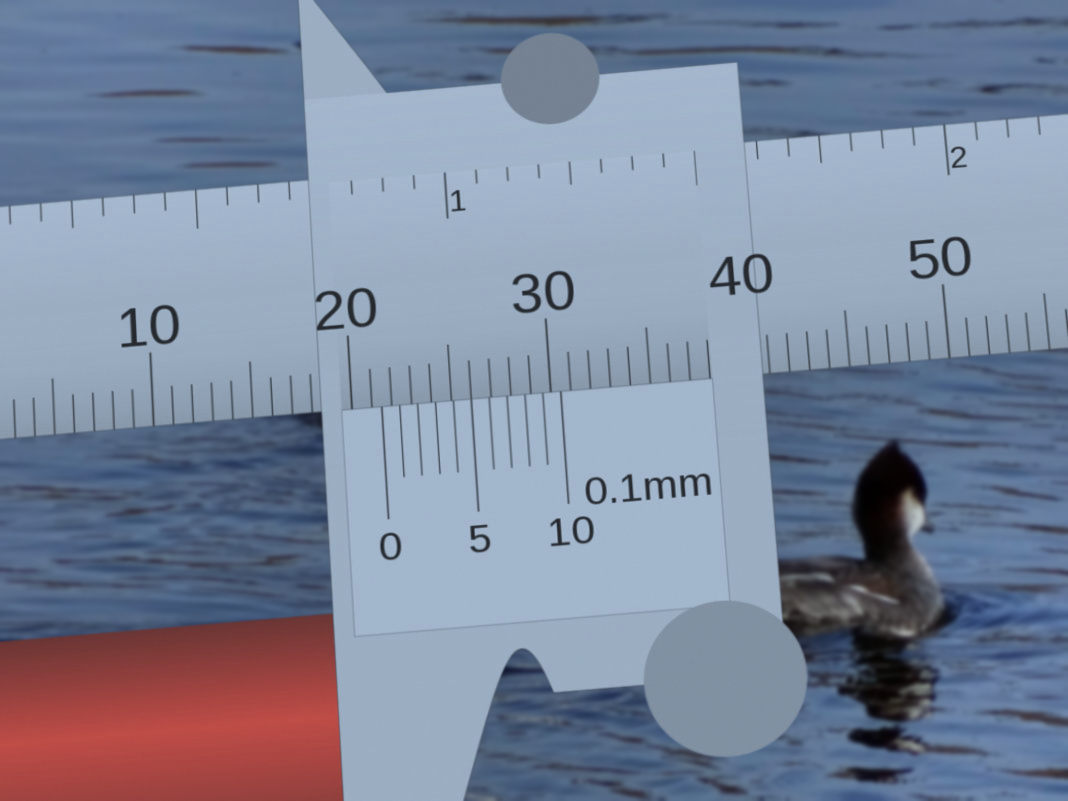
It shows 21.5 (mm)
